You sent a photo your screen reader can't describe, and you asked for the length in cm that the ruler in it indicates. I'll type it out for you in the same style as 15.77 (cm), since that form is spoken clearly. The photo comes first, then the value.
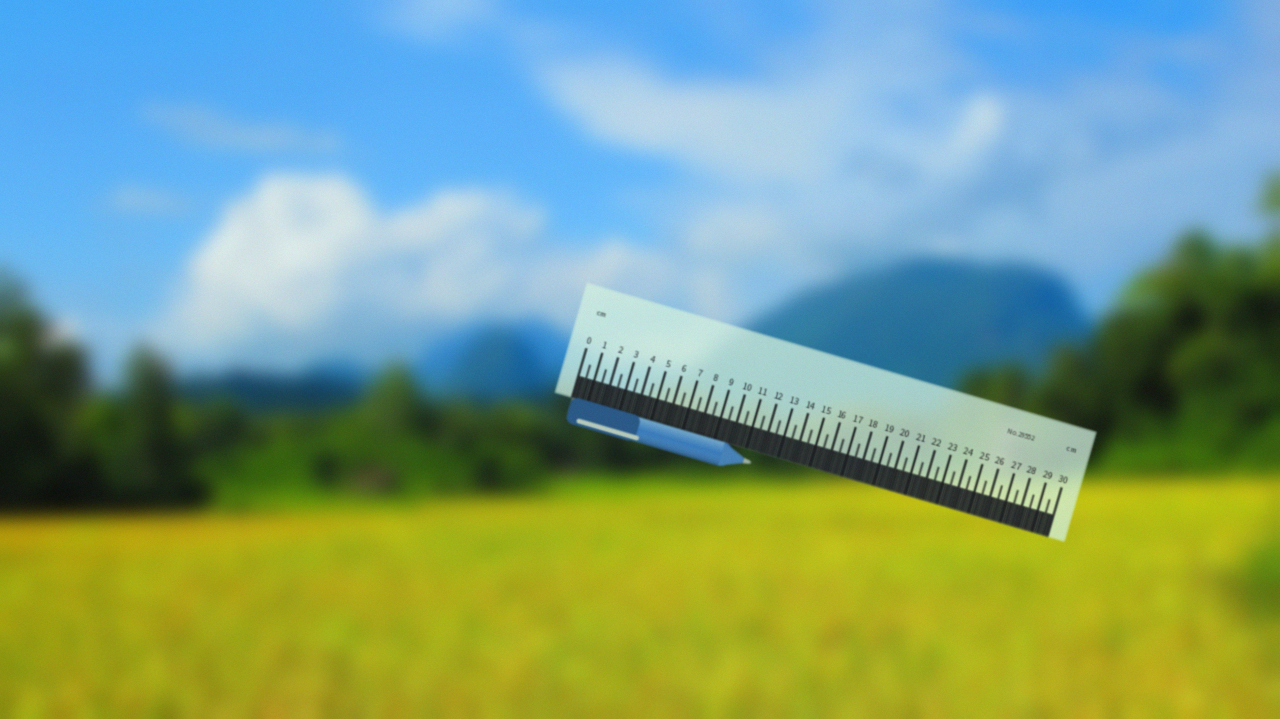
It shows 11.5 (cm)
